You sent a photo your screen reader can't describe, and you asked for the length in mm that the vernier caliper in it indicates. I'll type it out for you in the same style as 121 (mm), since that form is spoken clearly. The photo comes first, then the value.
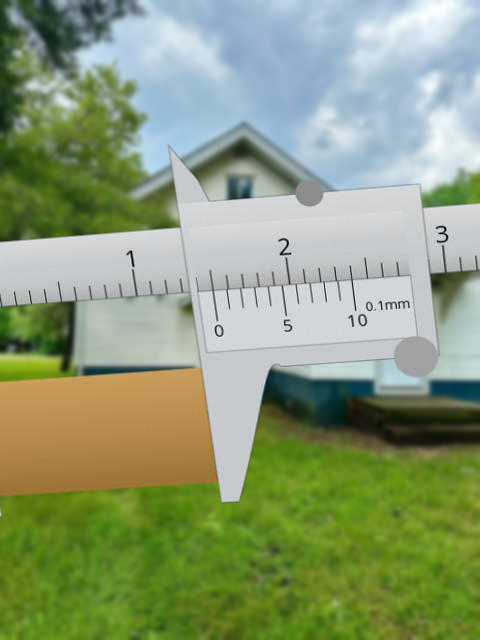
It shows 15.0 (mm)
